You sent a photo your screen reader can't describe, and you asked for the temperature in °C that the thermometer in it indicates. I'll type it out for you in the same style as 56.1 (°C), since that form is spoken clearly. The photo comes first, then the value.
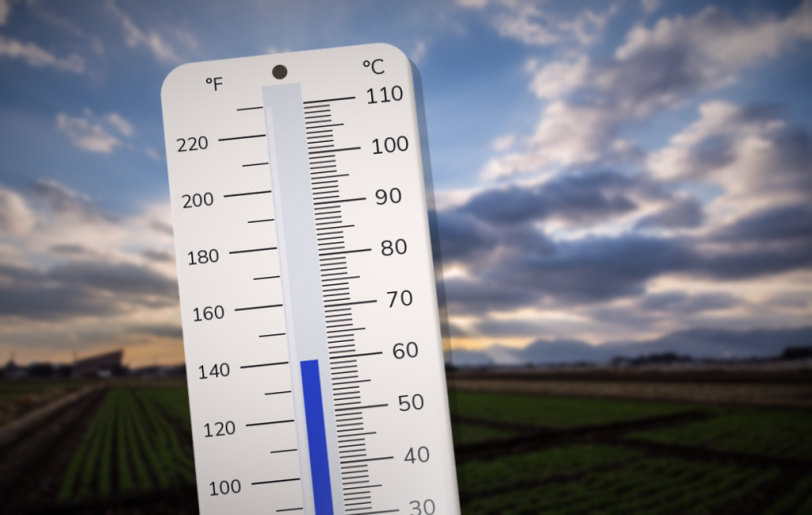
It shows 60 (°C)
